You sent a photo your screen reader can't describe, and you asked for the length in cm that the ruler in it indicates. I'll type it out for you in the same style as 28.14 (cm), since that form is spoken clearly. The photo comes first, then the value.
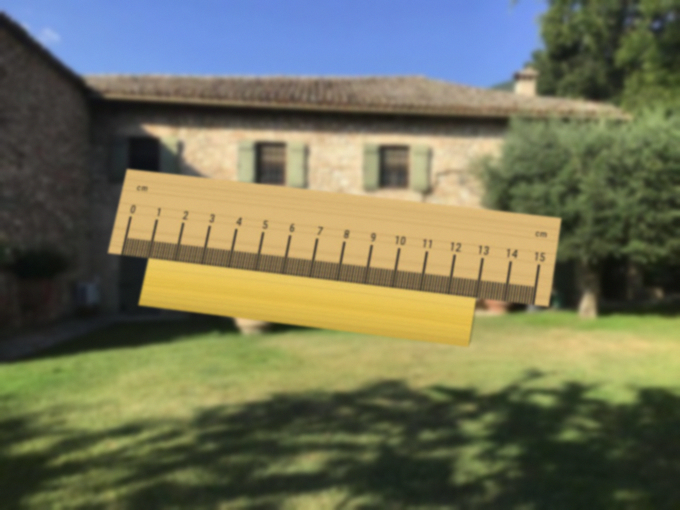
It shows 12 (cm)
